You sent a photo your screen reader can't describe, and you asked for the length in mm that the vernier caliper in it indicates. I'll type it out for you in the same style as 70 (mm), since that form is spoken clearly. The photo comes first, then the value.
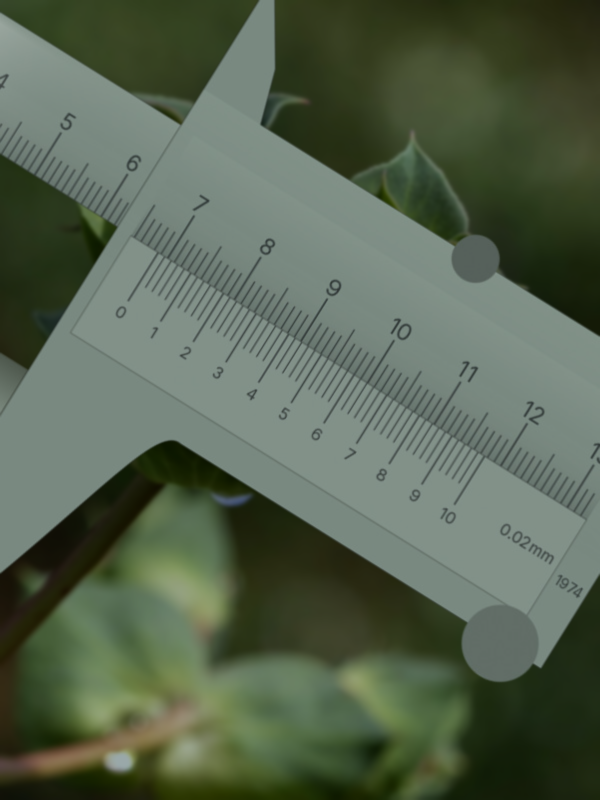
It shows 68.6 (mm)
